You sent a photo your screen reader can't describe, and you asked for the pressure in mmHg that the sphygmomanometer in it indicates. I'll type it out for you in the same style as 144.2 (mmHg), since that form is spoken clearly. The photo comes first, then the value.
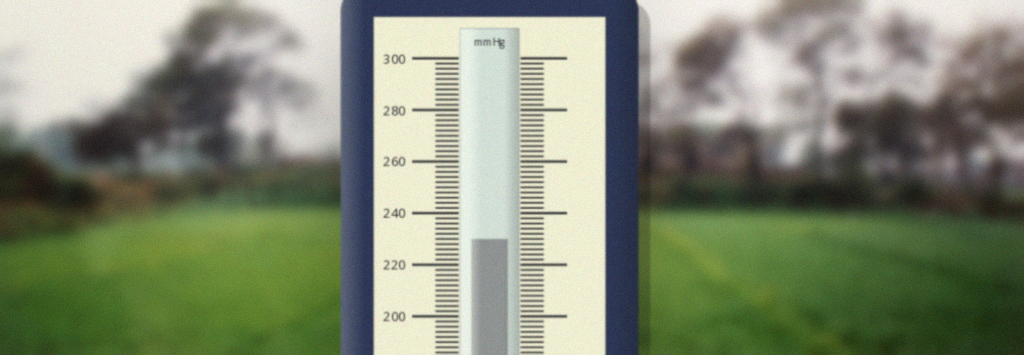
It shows 230 (mmHg)
